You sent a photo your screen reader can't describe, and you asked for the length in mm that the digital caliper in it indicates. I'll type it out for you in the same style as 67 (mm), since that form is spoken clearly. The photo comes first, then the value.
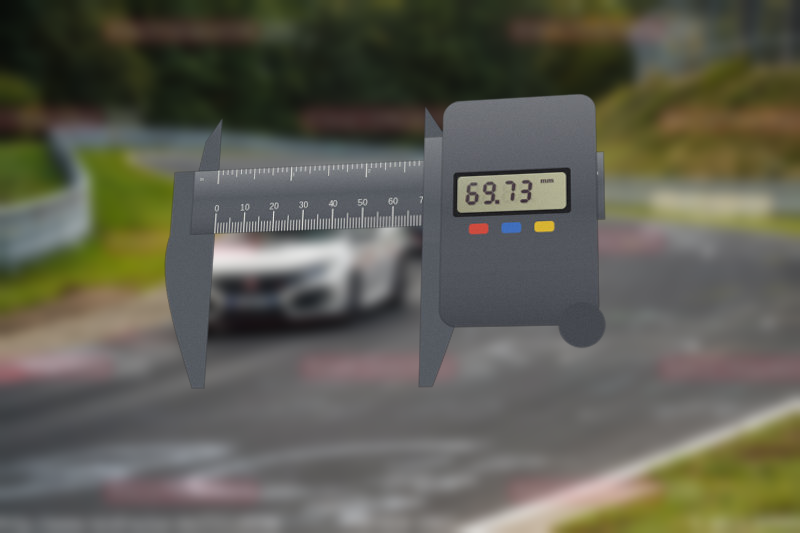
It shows 69.73 (mm)
